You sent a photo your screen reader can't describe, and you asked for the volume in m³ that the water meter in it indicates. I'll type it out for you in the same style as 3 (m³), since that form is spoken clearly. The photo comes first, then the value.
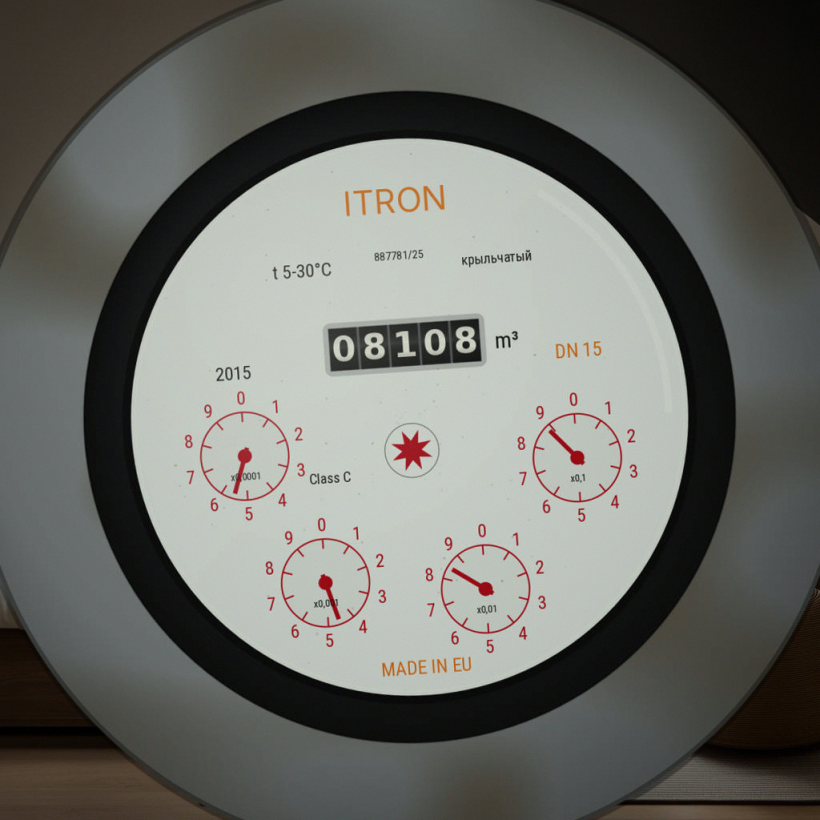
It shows 8108.8845 (m³)
